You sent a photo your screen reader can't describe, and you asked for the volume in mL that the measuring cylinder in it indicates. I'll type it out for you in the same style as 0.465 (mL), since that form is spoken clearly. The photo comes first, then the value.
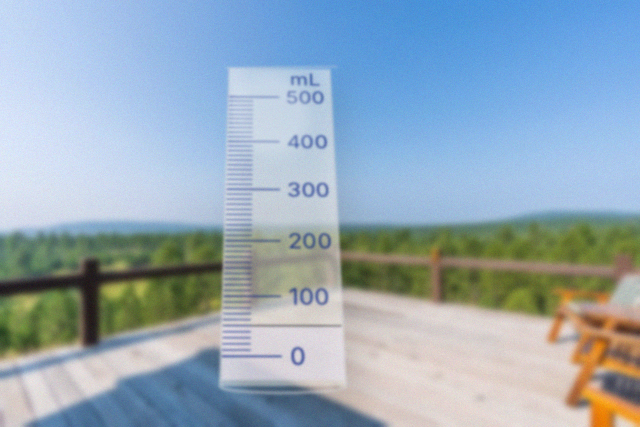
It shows 50 (mL)
